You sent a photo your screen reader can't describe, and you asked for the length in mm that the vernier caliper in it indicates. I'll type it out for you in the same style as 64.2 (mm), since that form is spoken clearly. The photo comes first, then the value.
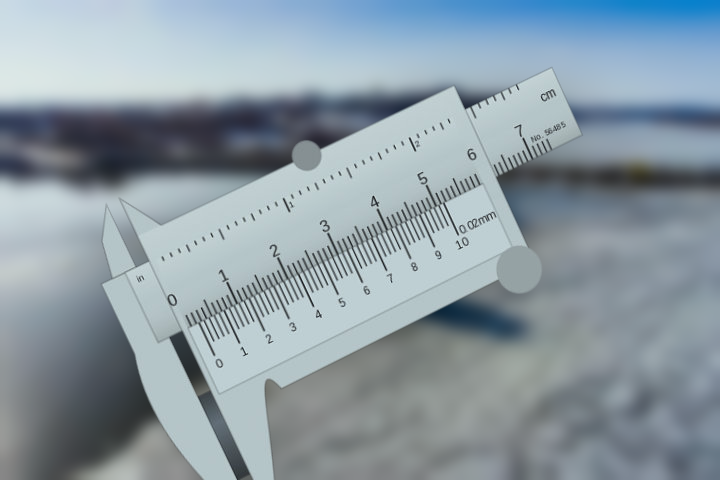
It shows 2.5 (mm)
